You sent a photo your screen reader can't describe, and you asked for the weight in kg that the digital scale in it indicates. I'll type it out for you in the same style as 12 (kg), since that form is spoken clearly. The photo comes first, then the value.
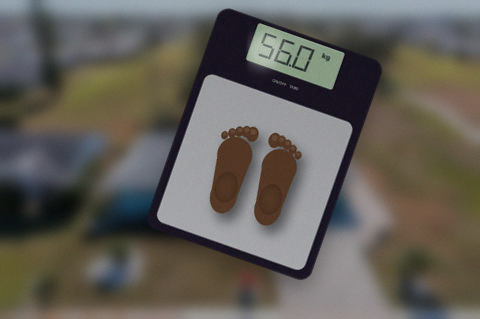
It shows 56.0 (kg)
